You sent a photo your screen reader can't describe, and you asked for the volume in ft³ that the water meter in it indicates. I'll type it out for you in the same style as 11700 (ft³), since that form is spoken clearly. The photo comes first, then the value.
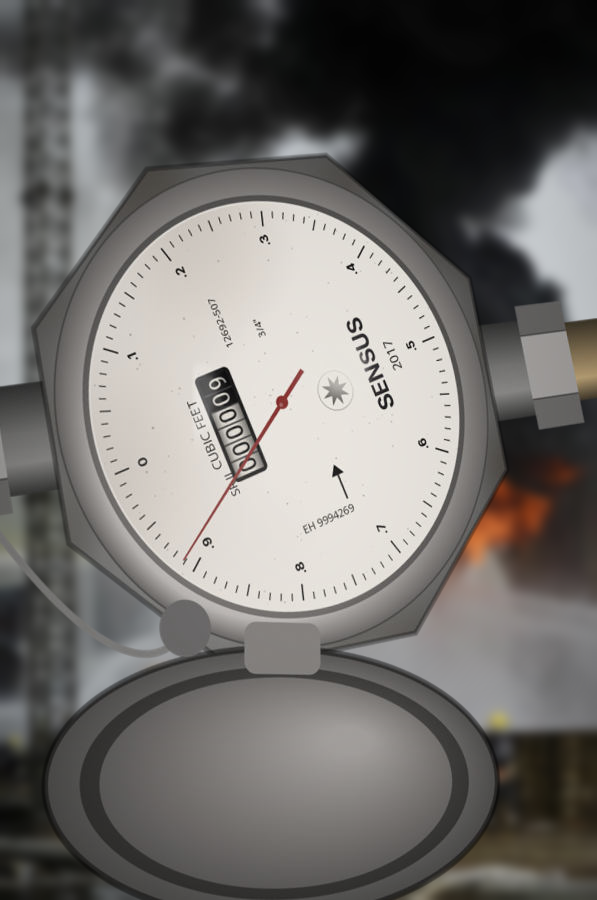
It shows 8.91 (ft³)
